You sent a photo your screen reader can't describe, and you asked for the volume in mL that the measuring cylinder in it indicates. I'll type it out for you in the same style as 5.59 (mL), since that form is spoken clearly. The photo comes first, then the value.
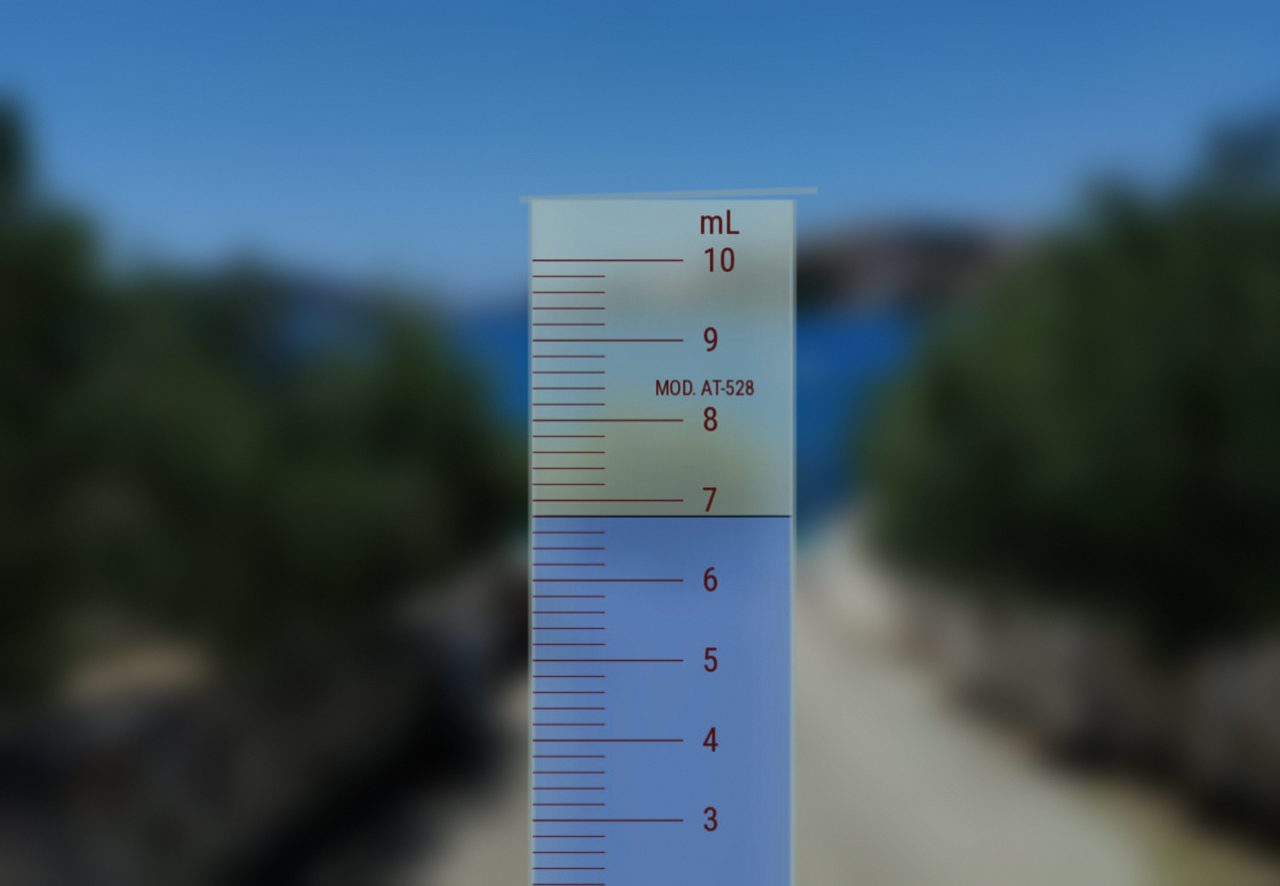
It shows 6.8 (mL)
